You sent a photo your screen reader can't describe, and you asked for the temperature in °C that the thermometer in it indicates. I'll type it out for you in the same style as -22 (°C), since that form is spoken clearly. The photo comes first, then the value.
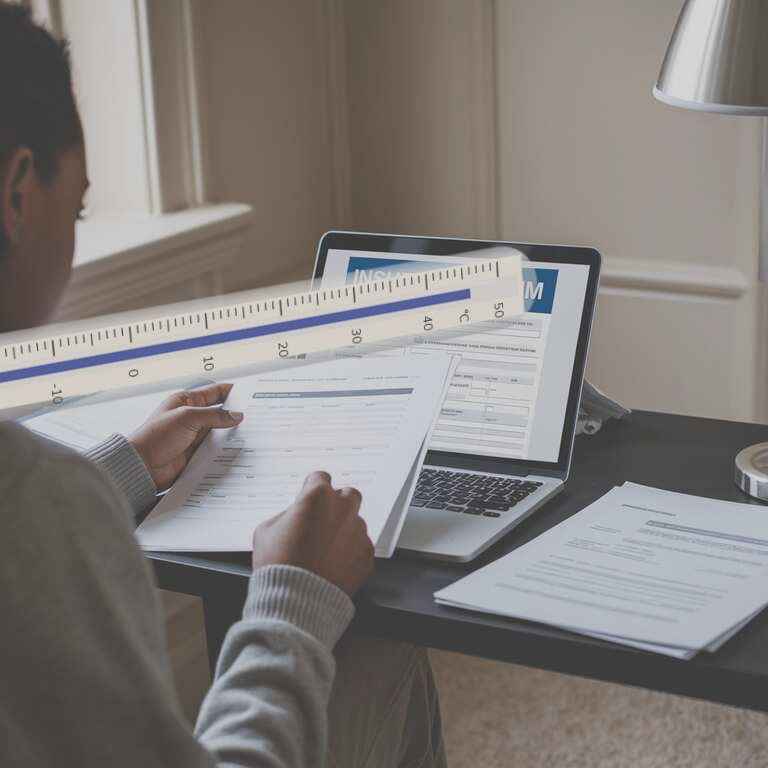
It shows 46 (°C)
